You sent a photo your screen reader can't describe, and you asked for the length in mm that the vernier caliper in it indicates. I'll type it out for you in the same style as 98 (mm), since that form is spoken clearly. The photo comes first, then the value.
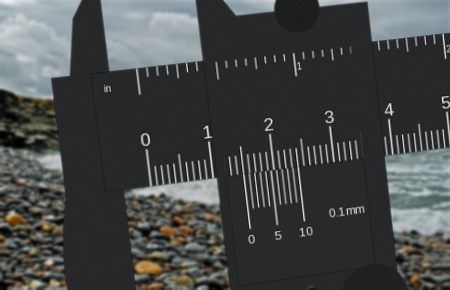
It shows 15.0 (mm)
